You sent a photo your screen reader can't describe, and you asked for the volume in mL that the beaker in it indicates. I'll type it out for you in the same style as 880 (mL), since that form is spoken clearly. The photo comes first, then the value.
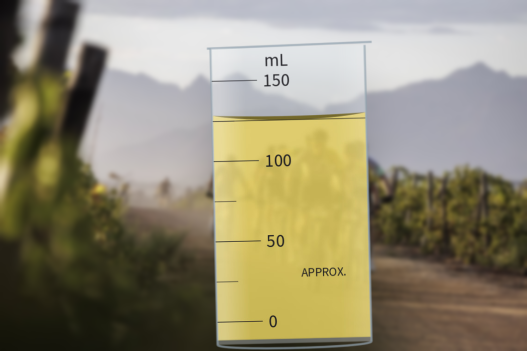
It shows 125 (mL)
